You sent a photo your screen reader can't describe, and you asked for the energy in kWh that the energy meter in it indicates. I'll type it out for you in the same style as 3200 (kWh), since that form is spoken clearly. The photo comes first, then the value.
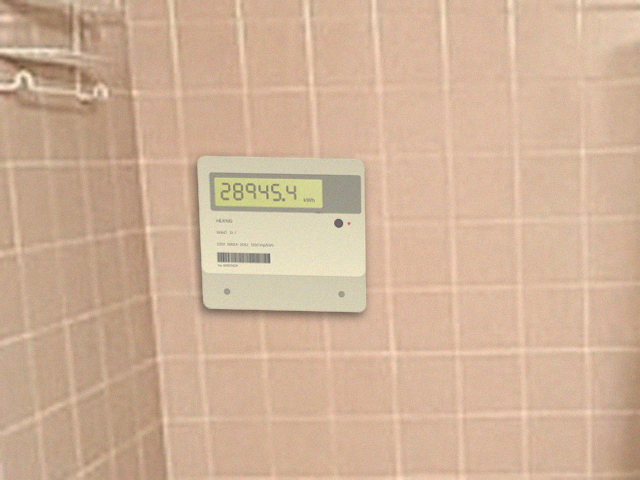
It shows 28945.4 (kWh)
